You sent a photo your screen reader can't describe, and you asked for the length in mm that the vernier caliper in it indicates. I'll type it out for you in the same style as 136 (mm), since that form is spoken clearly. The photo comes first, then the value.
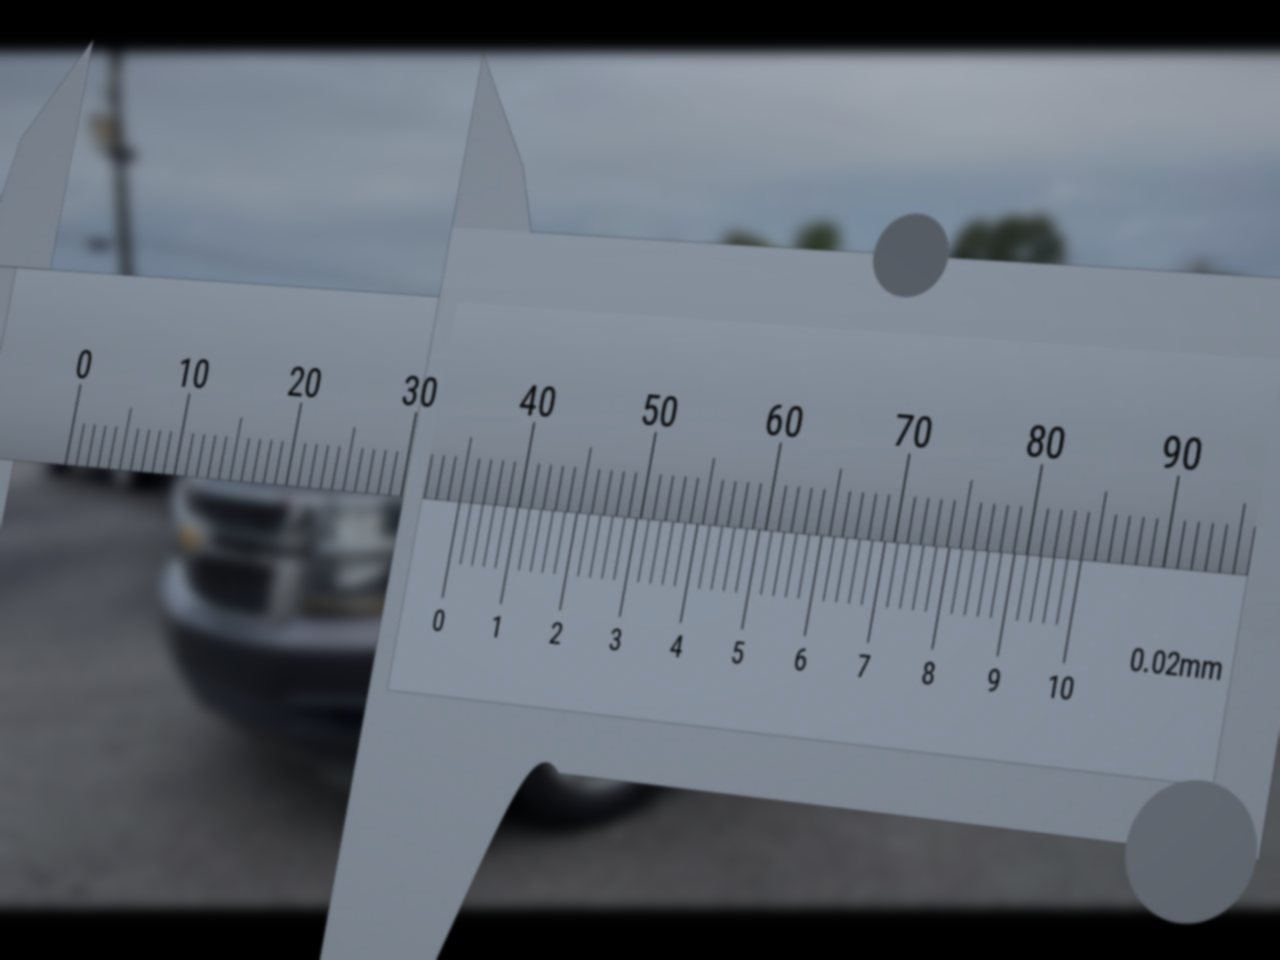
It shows 35.0 (mm)
